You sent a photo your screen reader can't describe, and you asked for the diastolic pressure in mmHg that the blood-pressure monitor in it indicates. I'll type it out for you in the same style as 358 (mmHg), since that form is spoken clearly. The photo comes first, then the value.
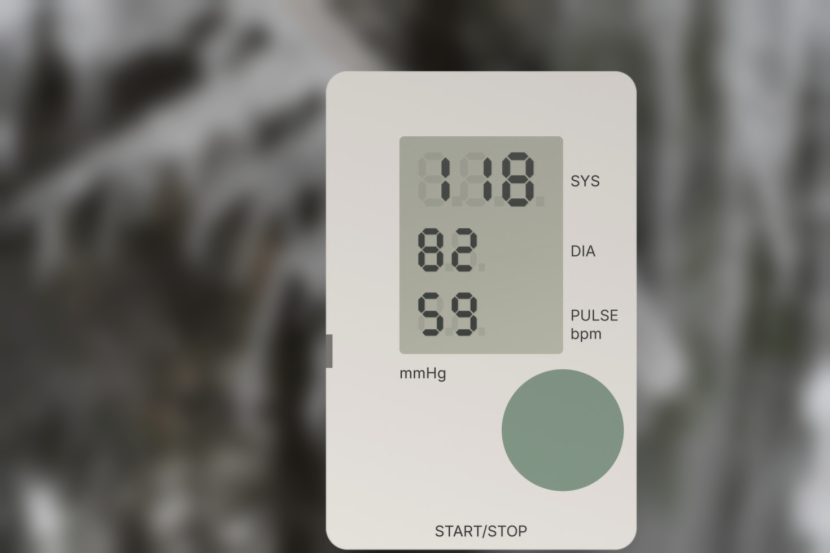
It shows 82 (mmHg)
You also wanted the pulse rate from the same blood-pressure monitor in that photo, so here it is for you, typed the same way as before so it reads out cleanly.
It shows 59 (bpm)
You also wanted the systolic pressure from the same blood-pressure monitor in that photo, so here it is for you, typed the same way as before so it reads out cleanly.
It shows 118 (mmHg)
